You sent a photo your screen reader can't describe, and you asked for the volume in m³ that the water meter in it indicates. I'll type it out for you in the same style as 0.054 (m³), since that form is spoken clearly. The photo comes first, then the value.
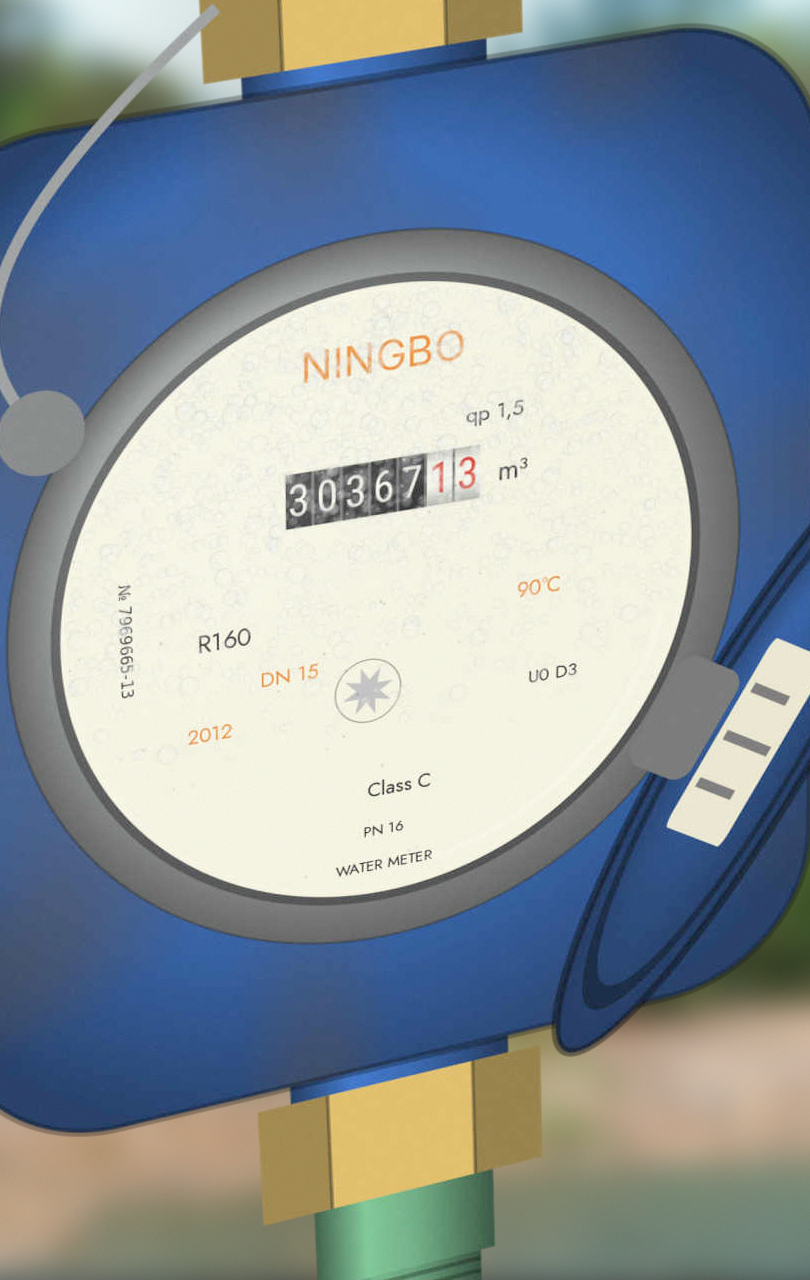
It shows 30367.13 (m³)
